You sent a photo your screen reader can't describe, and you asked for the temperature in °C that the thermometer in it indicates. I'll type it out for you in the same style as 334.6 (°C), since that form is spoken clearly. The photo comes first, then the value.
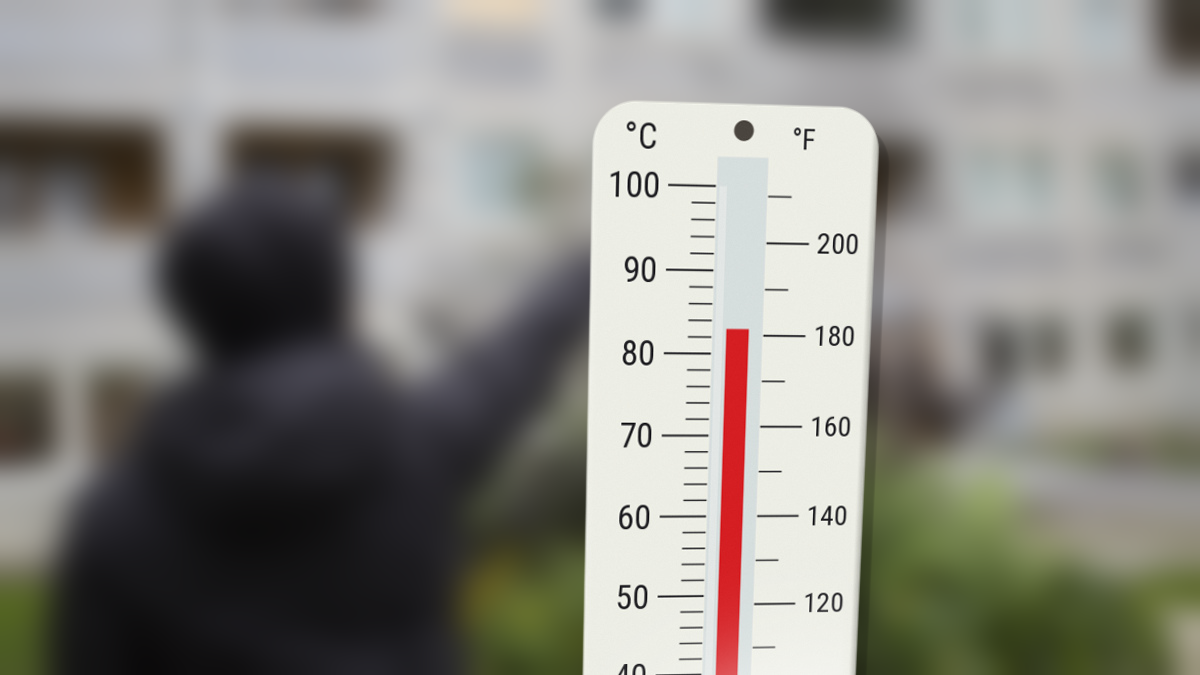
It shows 83 (°C)
